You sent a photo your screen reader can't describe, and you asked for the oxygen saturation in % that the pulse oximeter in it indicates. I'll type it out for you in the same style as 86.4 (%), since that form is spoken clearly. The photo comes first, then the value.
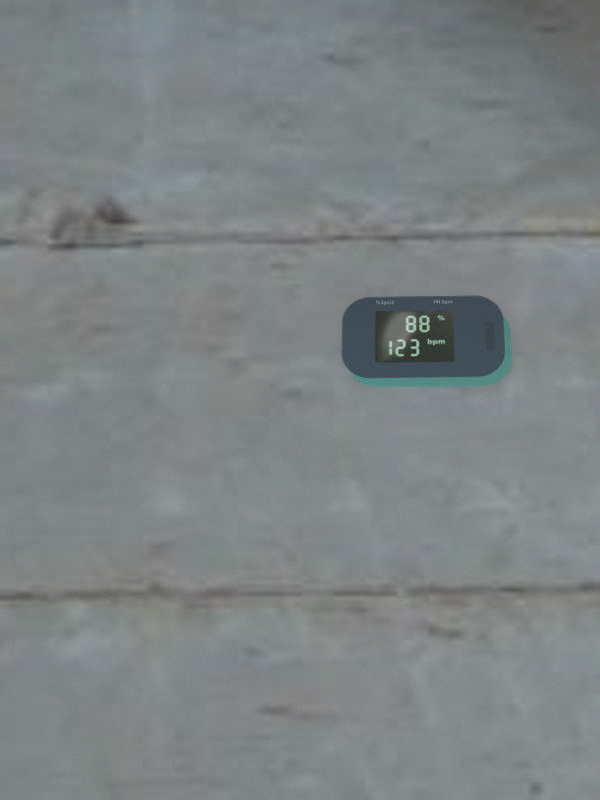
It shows 88 (%)
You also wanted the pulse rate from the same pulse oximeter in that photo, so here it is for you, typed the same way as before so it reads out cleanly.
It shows 123 (bpm)
